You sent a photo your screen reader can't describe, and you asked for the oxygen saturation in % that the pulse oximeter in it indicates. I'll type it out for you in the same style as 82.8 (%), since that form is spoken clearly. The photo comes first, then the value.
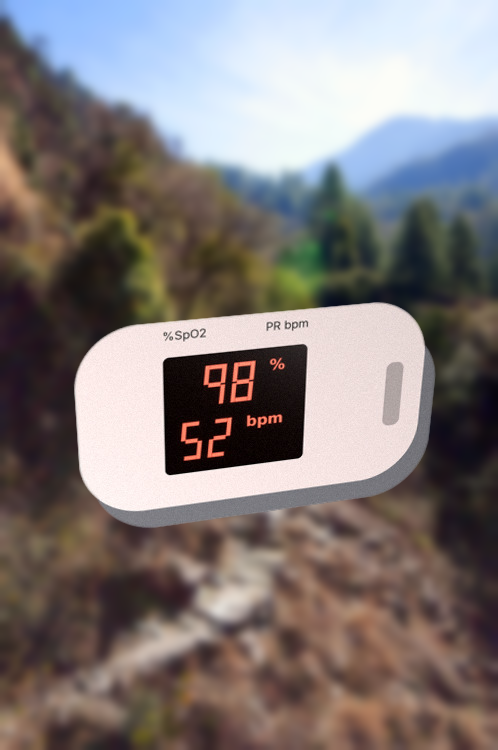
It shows 98 (%)
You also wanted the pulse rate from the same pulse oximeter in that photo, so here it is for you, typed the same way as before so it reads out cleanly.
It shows 52 (bpm)
